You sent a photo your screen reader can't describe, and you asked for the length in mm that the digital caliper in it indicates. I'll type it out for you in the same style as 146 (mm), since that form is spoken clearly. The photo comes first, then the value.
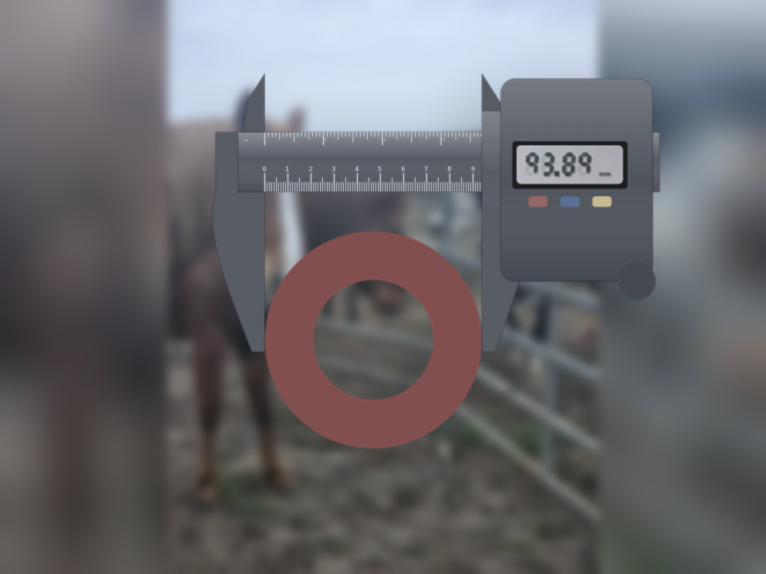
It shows 93.89 (mm)
